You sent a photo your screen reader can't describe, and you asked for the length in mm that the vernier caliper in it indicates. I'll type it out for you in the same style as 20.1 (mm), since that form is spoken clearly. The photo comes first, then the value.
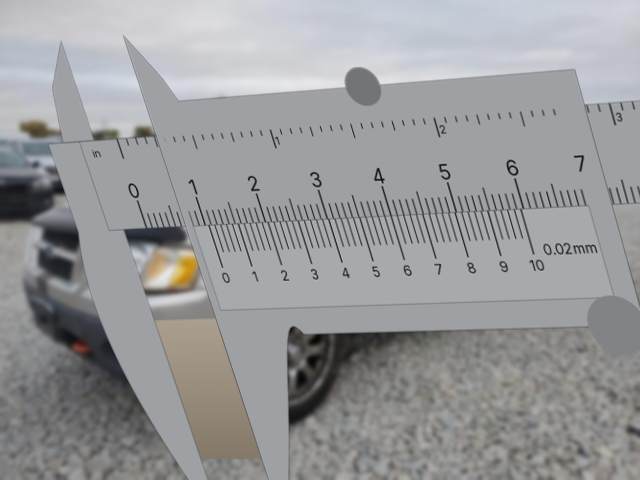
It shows 10.6 (mm)
